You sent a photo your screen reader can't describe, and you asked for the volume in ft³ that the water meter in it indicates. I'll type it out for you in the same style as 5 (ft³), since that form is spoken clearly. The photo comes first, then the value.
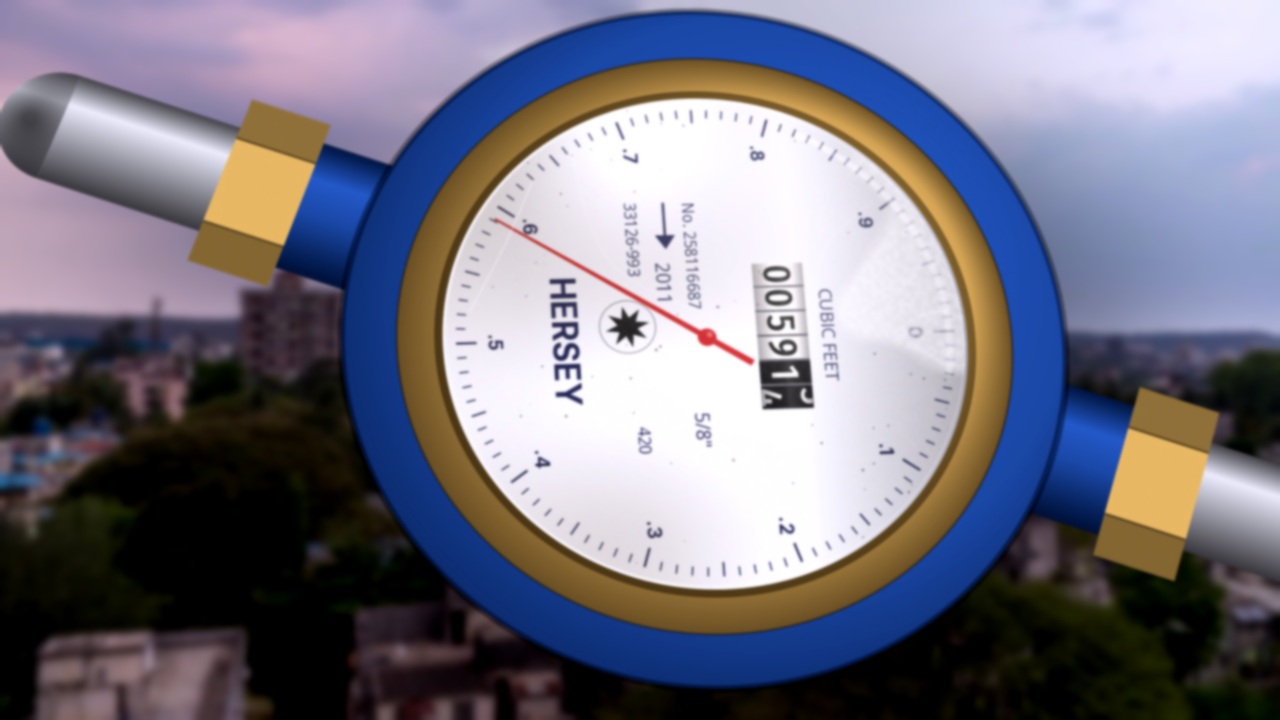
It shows 5913.59 (ft³)
